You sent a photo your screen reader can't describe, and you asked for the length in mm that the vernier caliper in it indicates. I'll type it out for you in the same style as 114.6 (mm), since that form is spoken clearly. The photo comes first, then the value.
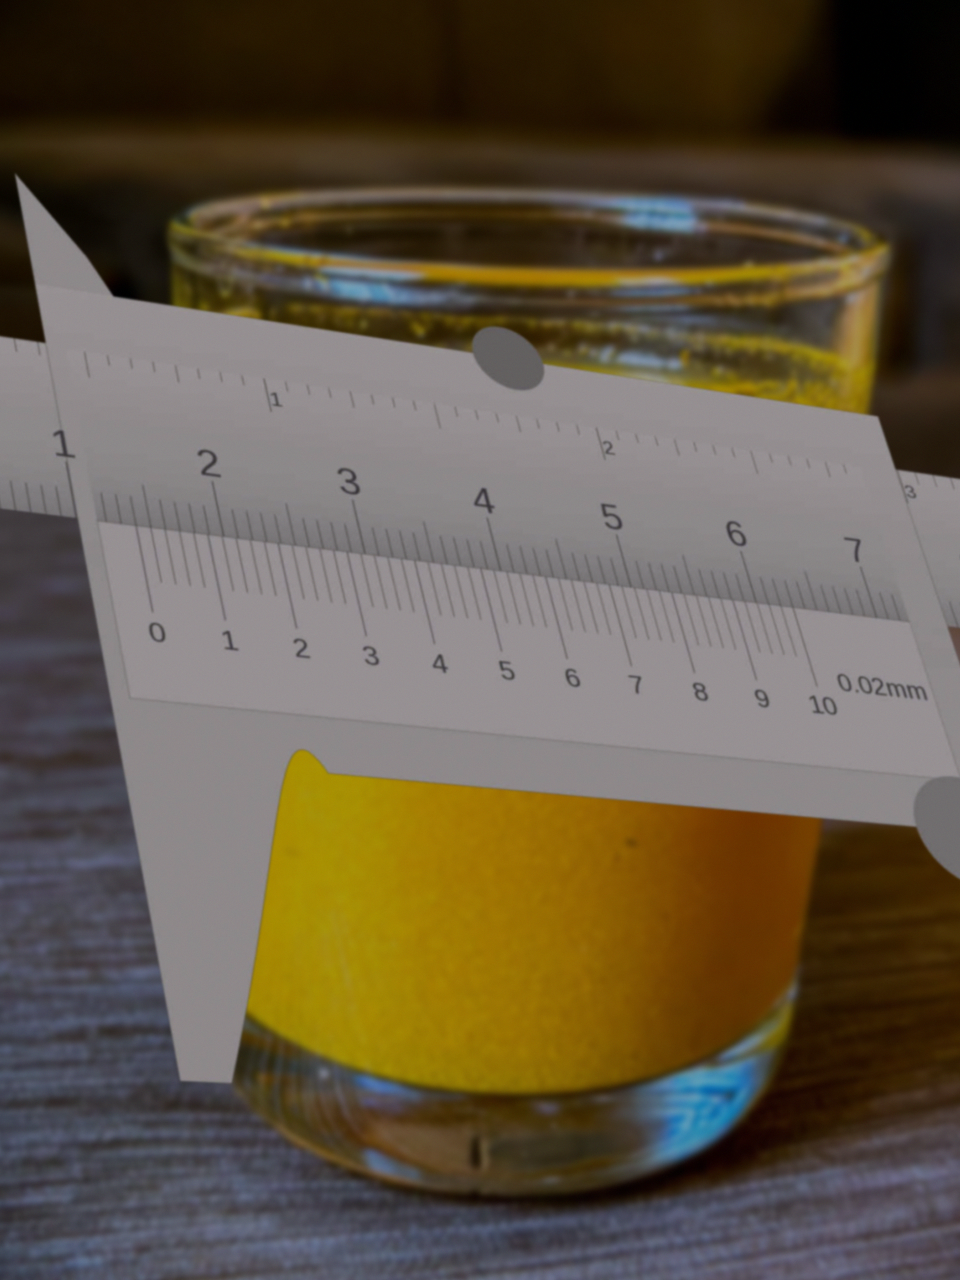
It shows 14.0 (mm)
